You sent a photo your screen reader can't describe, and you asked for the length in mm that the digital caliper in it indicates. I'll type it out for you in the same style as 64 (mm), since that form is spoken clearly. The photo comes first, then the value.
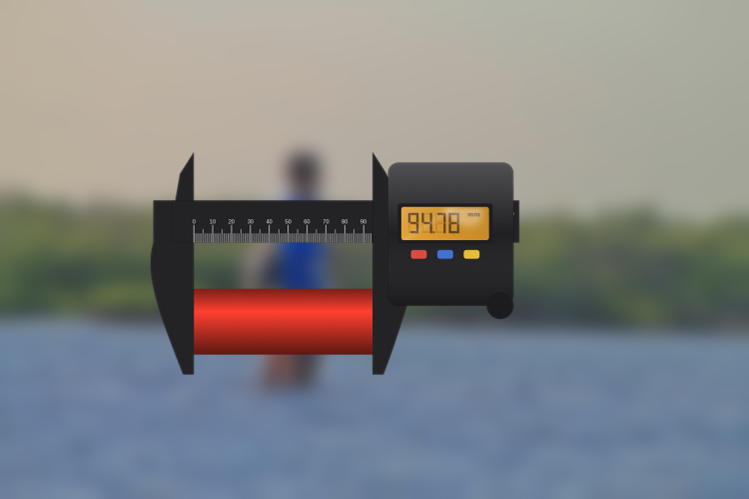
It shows 94.78 (mm)
